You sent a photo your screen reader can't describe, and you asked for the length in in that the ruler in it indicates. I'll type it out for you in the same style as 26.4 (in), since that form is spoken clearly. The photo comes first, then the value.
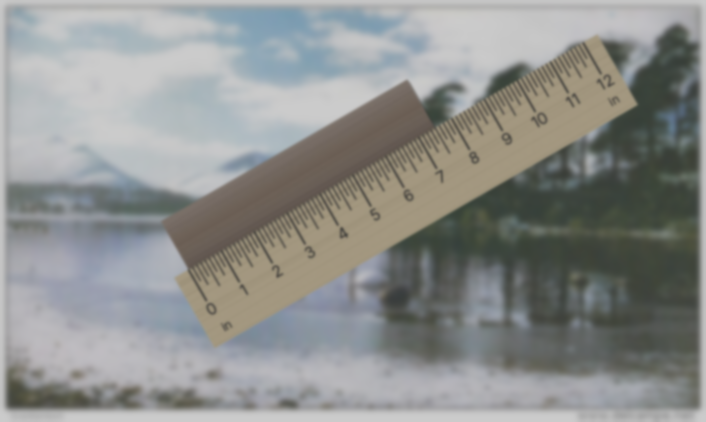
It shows 7.5 (in)
